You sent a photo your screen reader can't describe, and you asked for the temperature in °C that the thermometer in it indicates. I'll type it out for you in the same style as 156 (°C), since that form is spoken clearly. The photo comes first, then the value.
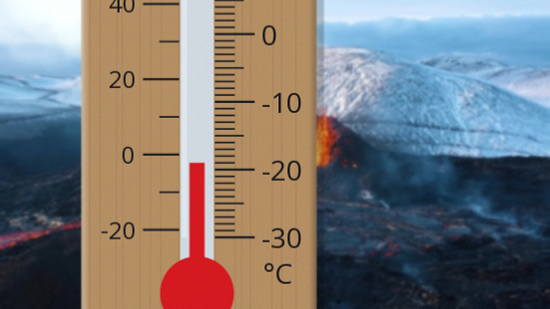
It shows -19 (°C)
